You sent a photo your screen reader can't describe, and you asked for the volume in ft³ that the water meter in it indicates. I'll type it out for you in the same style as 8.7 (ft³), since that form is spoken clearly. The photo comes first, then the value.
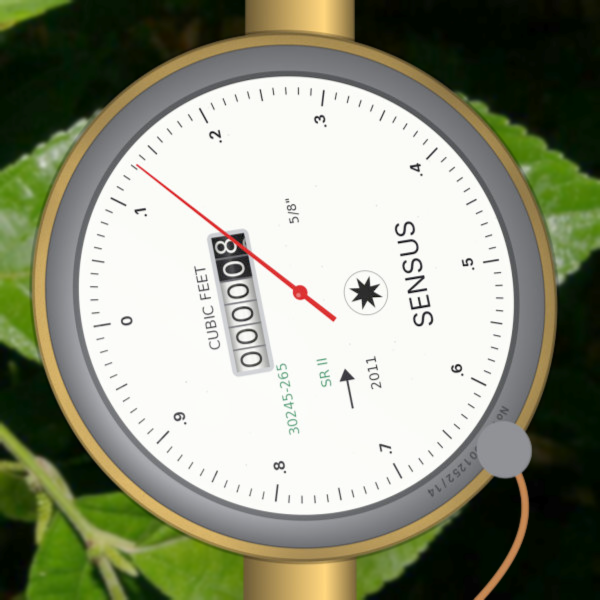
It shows 8.13 (ft³)
